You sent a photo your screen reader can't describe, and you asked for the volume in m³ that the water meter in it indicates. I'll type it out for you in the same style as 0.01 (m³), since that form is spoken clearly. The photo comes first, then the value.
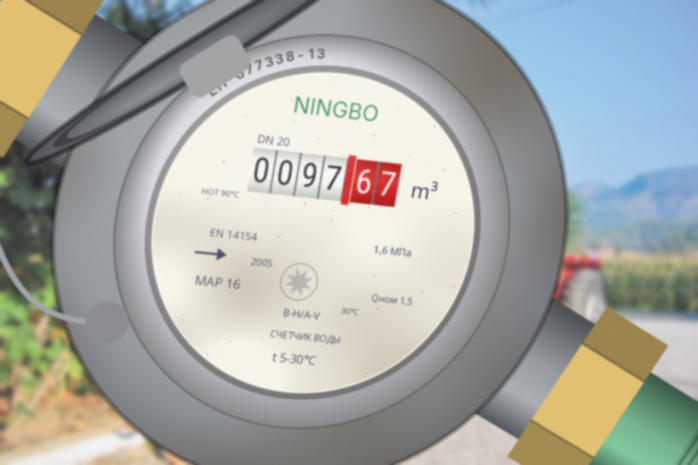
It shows 97.67 (m³)
